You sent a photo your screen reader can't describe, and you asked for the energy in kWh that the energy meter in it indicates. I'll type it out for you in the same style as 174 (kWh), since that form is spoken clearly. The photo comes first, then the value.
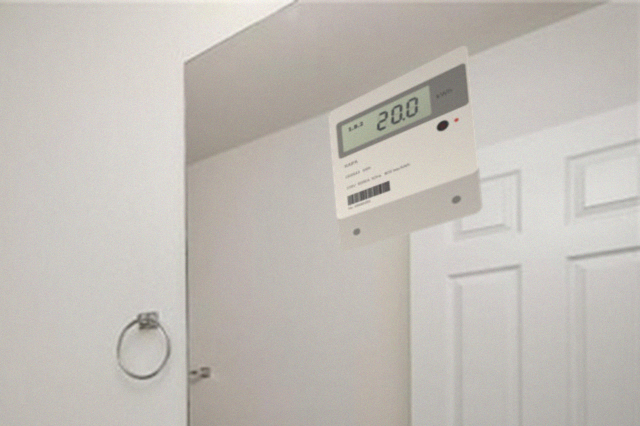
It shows 20.0 (kWh)
